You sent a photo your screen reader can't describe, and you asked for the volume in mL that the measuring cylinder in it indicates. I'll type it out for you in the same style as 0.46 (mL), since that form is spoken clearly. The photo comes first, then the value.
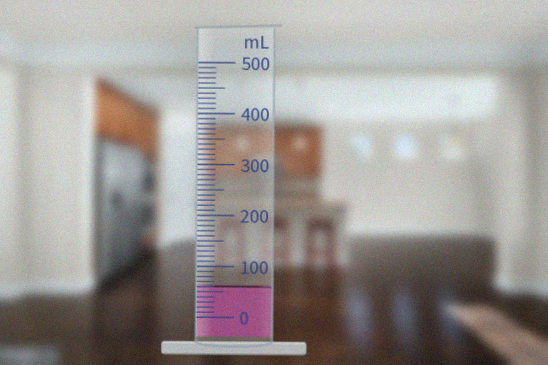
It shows 60 (mL)
